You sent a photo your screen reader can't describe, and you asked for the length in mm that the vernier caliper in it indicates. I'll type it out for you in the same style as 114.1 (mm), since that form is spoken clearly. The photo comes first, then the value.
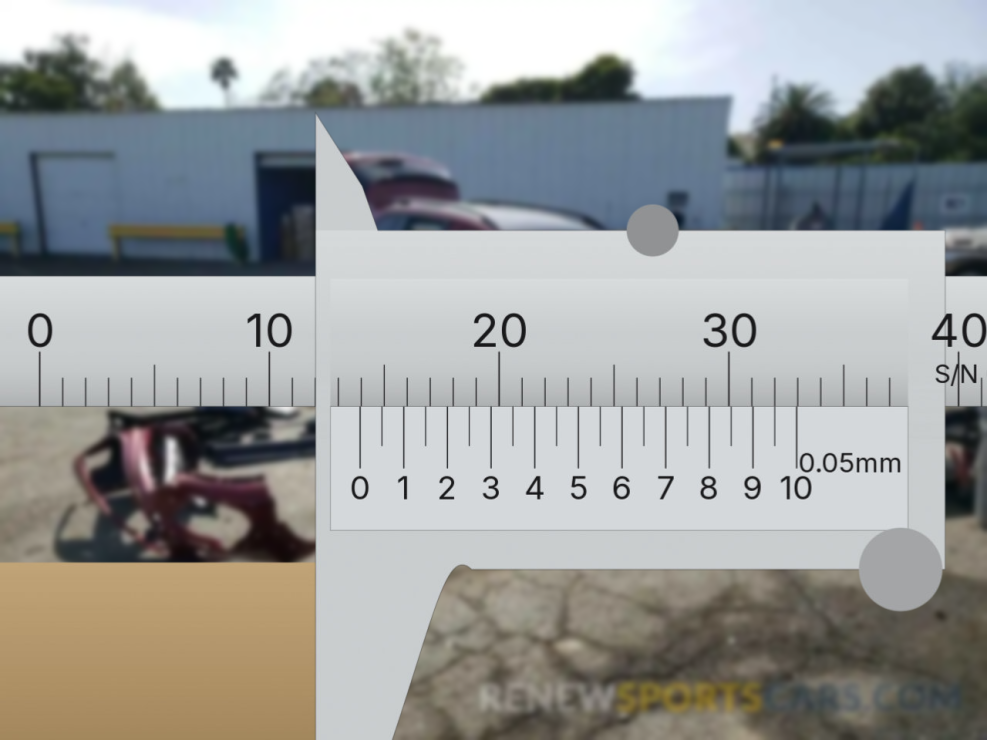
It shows 13.95 (mm)
